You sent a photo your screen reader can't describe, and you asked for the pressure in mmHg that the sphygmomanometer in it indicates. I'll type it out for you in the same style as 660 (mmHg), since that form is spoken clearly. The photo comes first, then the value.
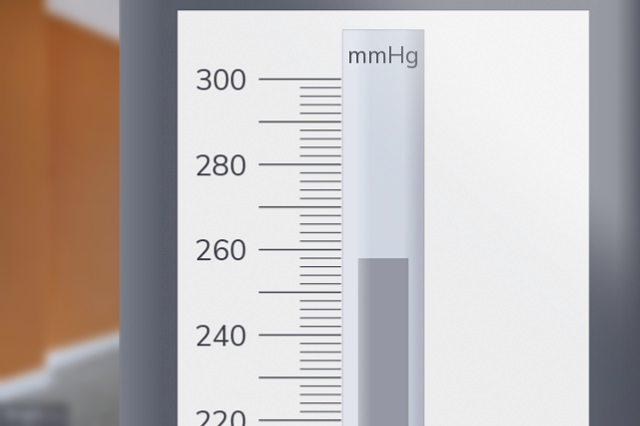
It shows 258 (mmHg)
